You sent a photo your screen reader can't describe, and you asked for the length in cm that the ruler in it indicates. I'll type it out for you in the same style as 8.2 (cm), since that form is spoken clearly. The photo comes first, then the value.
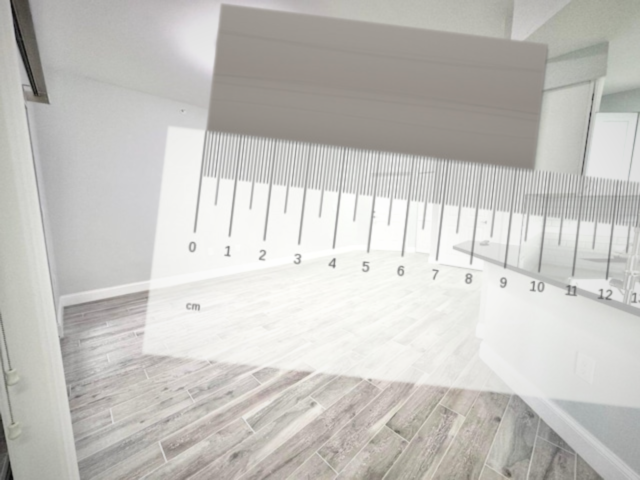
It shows 9.5 (cm)
